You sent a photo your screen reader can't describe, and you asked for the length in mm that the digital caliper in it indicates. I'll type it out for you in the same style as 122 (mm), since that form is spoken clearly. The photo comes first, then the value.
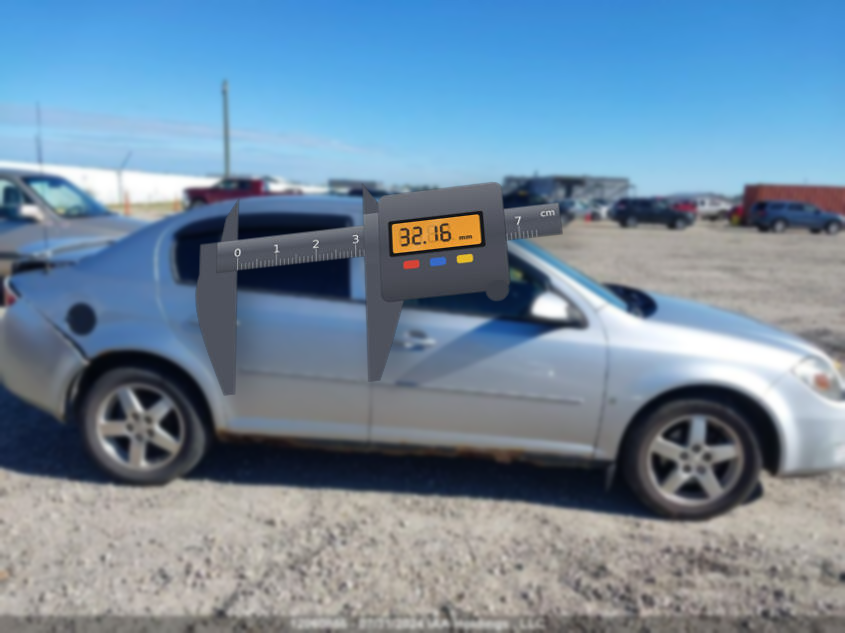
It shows 32.16 (mm)
